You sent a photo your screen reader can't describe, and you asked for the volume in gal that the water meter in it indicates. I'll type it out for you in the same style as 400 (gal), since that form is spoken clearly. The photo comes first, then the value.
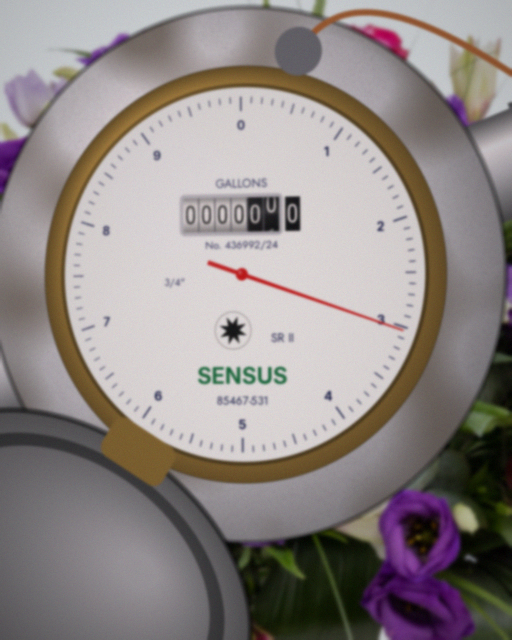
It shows 3.0 (gal)
